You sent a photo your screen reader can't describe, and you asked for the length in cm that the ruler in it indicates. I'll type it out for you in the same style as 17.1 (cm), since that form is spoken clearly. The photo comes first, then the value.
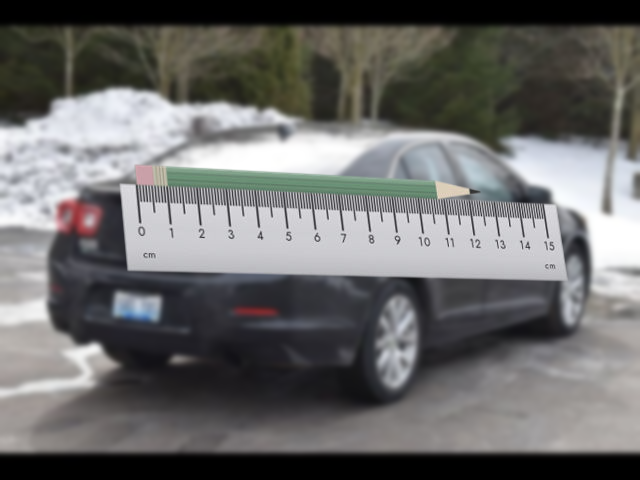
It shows 12.5 (cm)
